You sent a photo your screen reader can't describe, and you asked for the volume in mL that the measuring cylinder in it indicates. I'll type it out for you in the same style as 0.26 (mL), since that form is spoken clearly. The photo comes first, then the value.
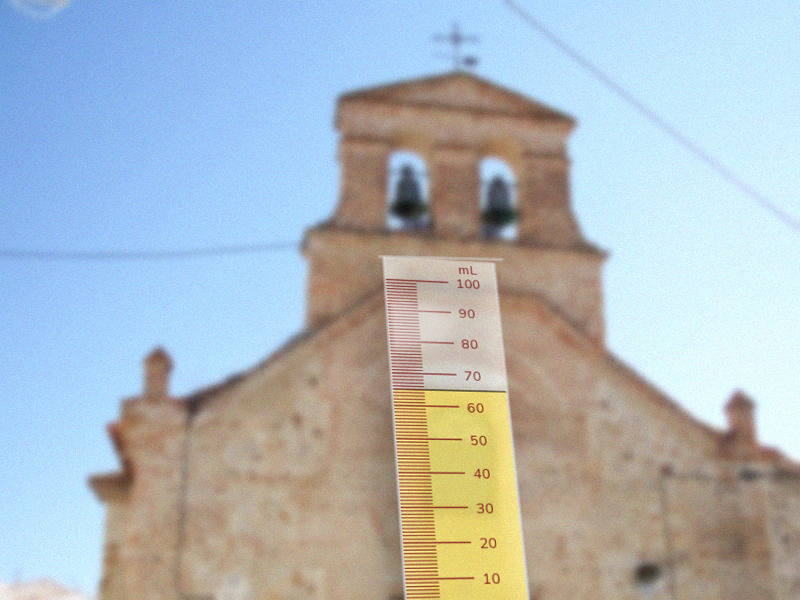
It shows 65 (mL)
